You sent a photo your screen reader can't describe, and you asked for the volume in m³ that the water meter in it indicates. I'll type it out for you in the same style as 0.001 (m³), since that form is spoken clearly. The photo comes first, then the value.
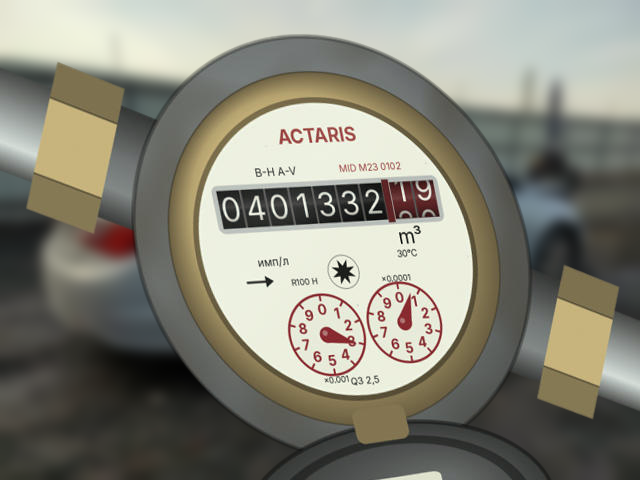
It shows 401332.1930 (m³)
